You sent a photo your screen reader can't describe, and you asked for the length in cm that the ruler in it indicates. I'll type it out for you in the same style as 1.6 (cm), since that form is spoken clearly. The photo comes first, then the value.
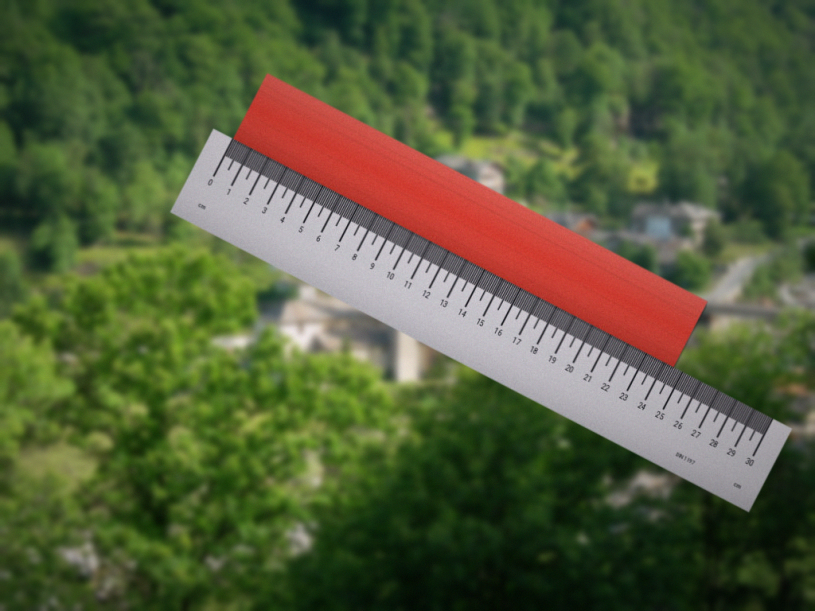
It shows 24.5 (cm)
